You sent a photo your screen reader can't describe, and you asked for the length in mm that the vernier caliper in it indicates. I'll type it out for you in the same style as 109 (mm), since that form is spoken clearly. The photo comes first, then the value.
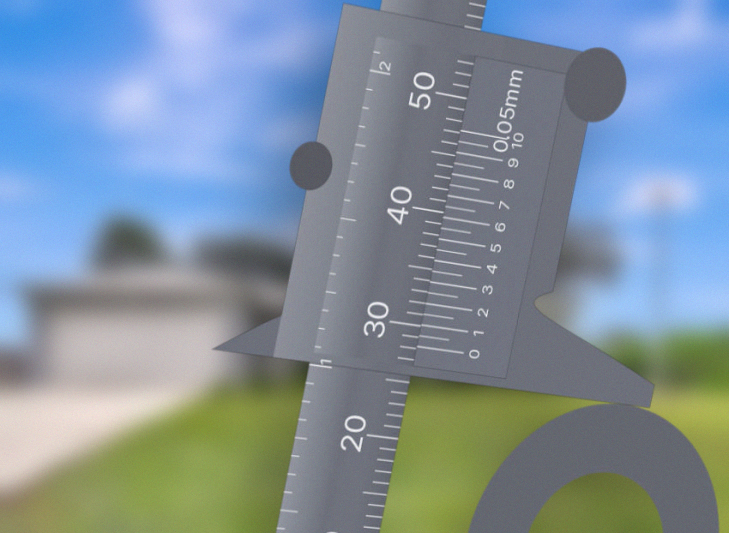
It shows 28.2 (mm)
